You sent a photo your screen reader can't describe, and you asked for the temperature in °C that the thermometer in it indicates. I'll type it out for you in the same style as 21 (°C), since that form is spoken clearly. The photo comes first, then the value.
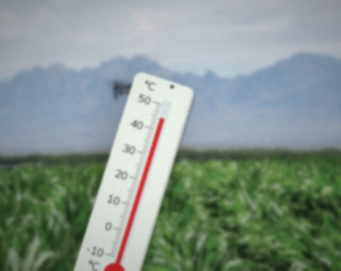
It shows 45 (°C)
